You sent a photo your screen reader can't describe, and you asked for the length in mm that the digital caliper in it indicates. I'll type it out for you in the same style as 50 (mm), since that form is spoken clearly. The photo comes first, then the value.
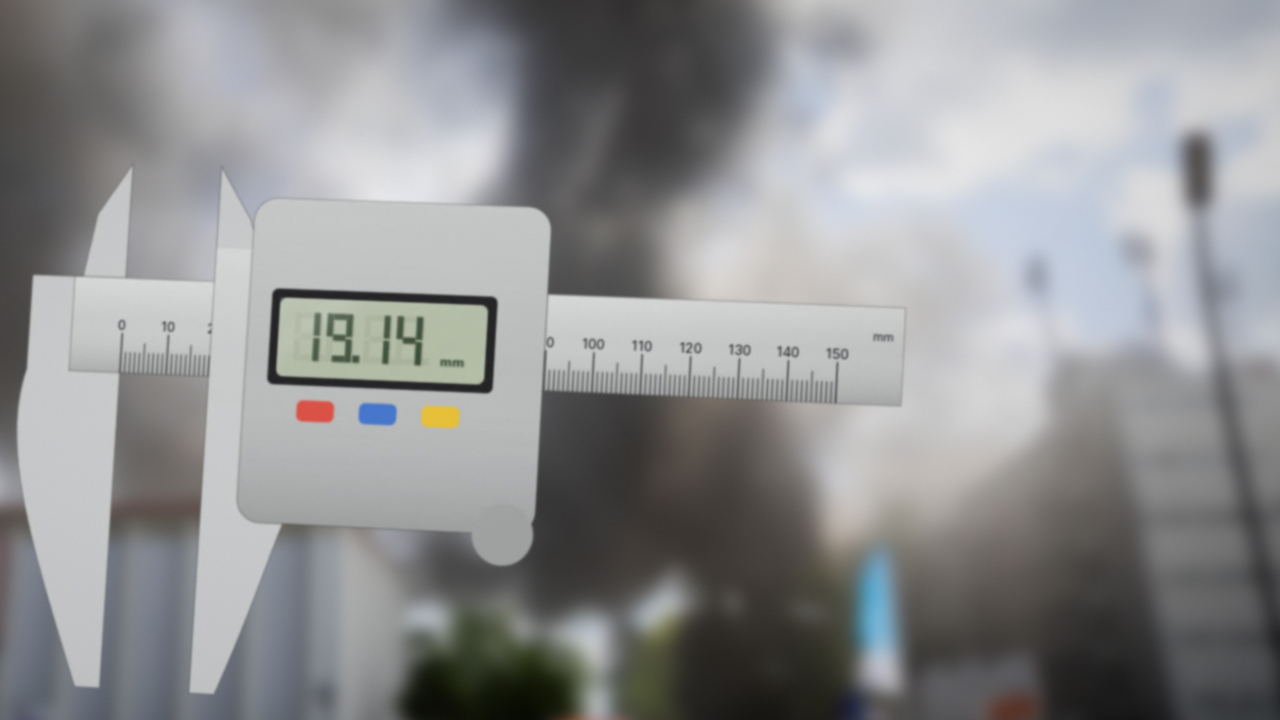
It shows 19.14 (mm)
